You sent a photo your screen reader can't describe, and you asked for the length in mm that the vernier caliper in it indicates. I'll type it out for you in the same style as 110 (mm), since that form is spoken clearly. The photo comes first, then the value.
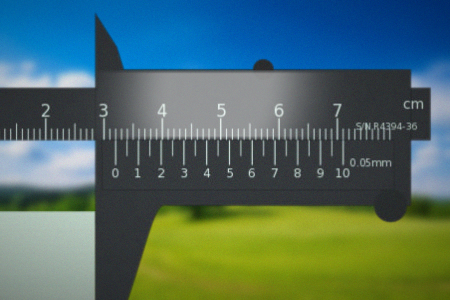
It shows 32.0 (mm)
